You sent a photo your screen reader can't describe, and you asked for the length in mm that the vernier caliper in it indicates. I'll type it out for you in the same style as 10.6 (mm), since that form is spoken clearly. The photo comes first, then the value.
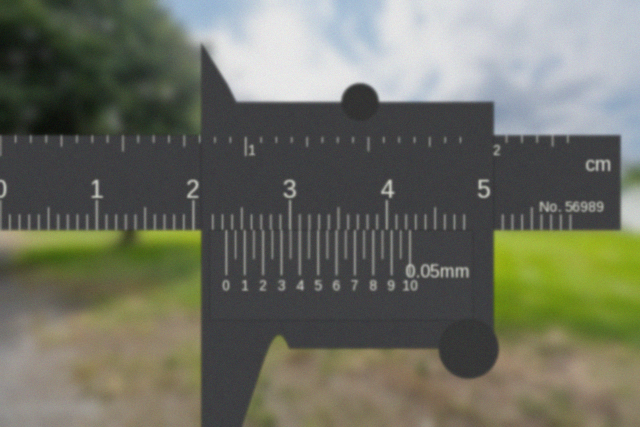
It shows 23.4 (mm)
